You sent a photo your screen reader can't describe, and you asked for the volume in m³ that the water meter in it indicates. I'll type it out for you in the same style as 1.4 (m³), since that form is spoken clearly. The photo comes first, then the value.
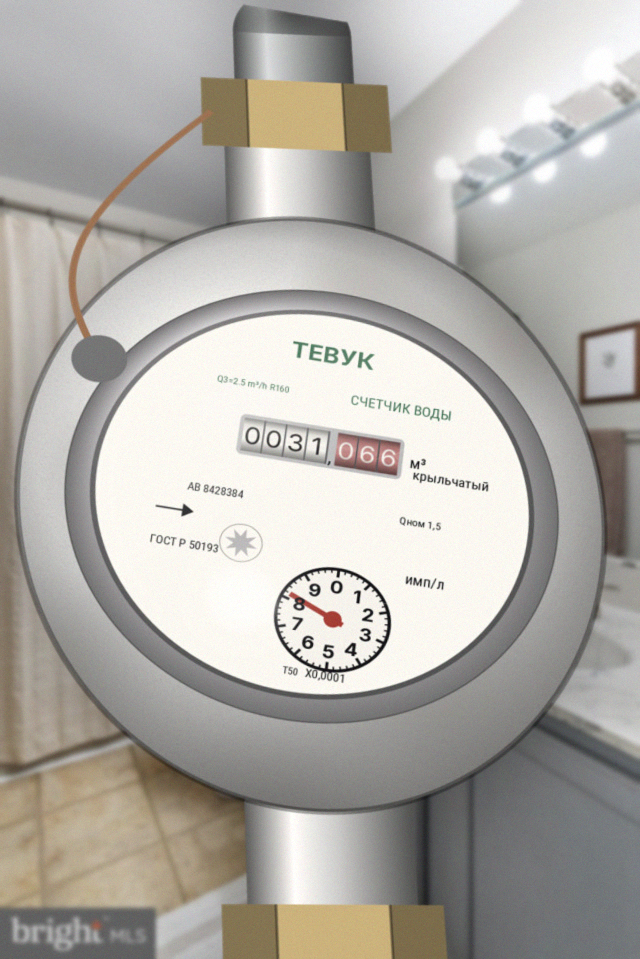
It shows 31.0668 (m³)
